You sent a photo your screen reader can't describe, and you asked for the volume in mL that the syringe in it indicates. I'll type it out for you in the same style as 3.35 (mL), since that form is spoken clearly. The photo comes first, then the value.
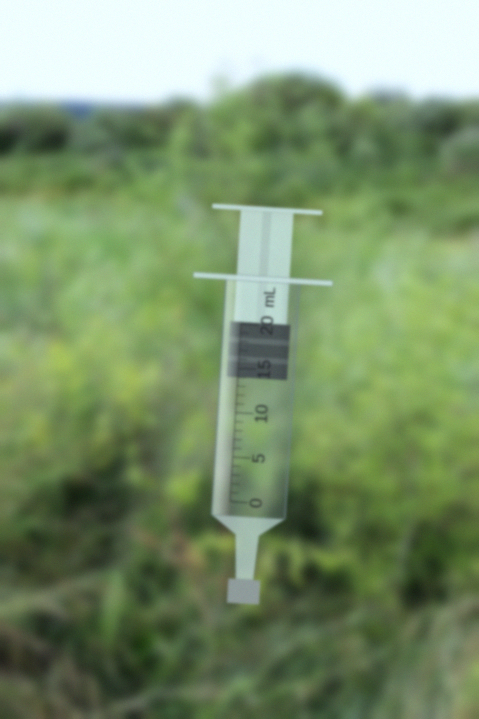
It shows 14 (mL)
